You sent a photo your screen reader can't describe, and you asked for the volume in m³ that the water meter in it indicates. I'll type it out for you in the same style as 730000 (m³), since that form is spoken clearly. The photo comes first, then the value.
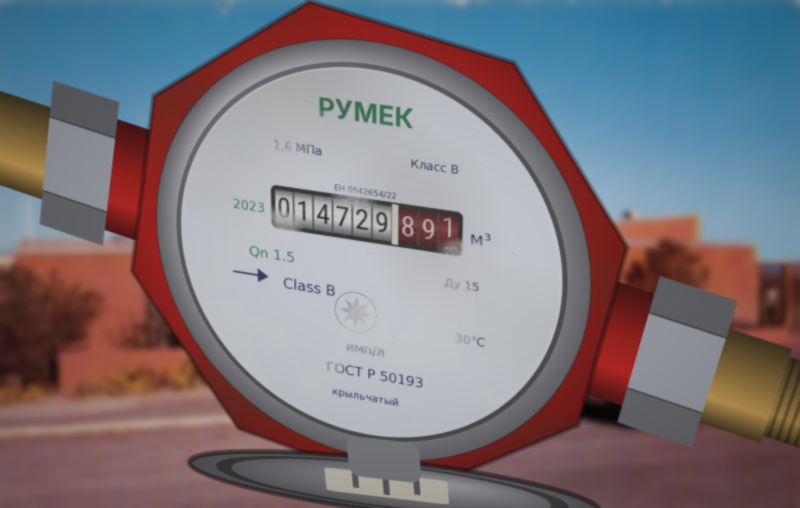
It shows 14729.891 (m³)
